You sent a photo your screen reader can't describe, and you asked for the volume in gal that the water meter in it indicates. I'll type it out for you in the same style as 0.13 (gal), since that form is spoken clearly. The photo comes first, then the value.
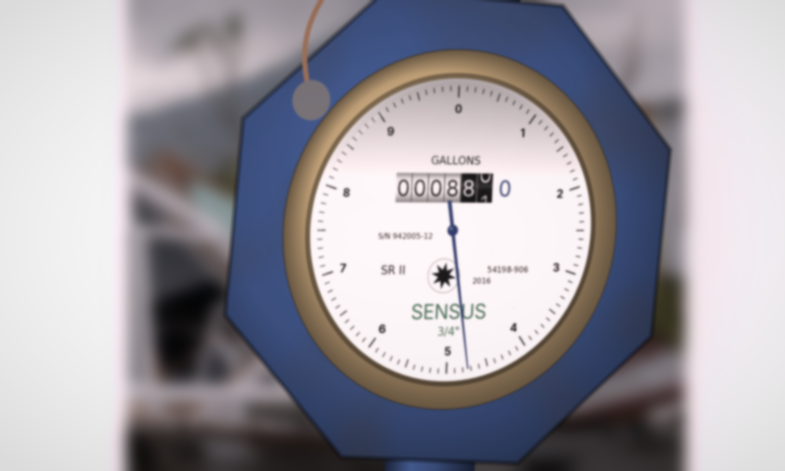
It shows 8804.7 (gal)
